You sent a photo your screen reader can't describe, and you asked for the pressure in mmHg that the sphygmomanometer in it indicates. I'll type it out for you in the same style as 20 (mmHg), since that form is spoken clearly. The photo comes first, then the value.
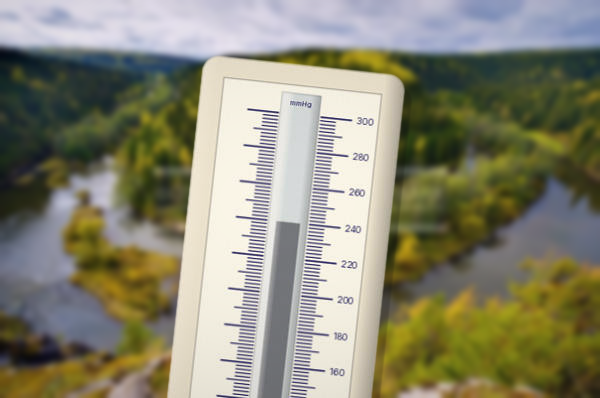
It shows 240 (mmHg)
